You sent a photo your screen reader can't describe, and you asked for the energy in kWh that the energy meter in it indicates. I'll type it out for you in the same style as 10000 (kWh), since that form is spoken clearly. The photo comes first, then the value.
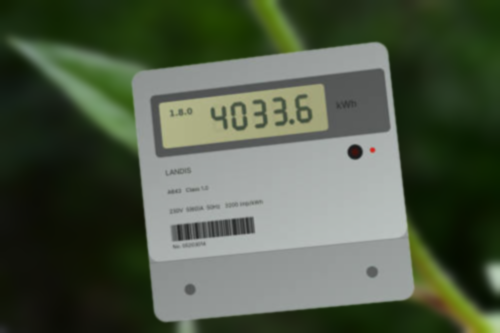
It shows 4033.6 (kWh)
